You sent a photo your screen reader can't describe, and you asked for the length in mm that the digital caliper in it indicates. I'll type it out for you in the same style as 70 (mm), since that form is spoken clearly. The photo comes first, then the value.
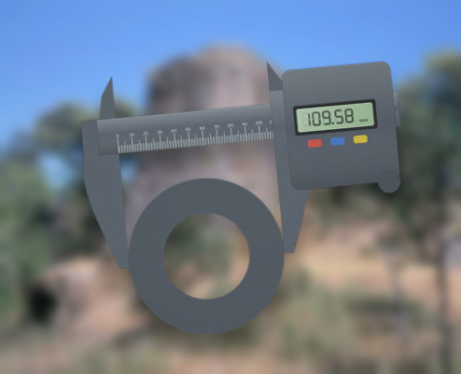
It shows 109.58 (mm)
